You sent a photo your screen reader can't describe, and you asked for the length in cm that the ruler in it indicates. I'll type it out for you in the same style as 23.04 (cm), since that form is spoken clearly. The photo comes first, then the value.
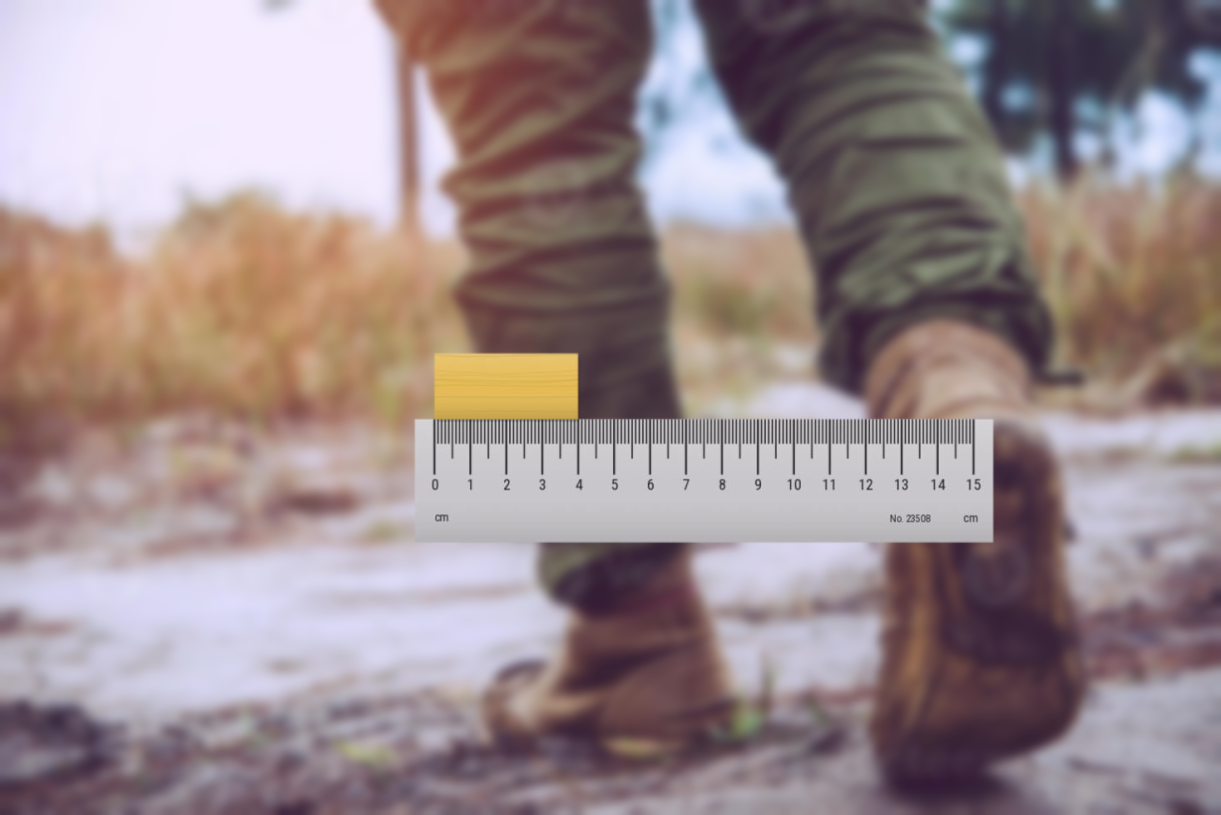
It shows 4 (cm)
